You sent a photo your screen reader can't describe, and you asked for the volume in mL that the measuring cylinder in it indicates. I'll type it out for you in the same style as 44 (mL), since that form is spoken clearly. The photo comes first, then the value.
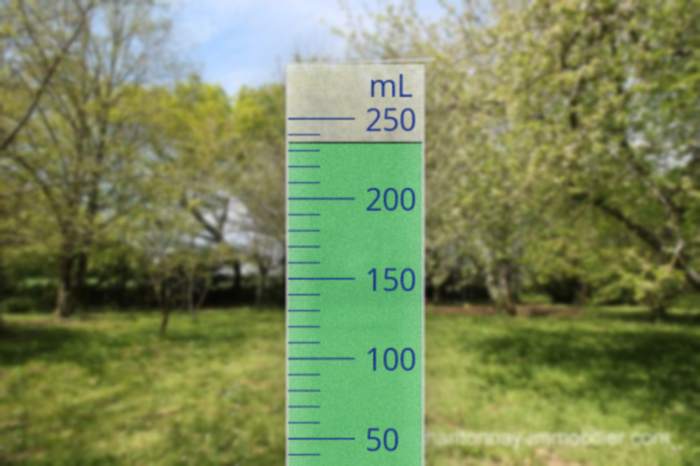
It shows 235 (mL)
